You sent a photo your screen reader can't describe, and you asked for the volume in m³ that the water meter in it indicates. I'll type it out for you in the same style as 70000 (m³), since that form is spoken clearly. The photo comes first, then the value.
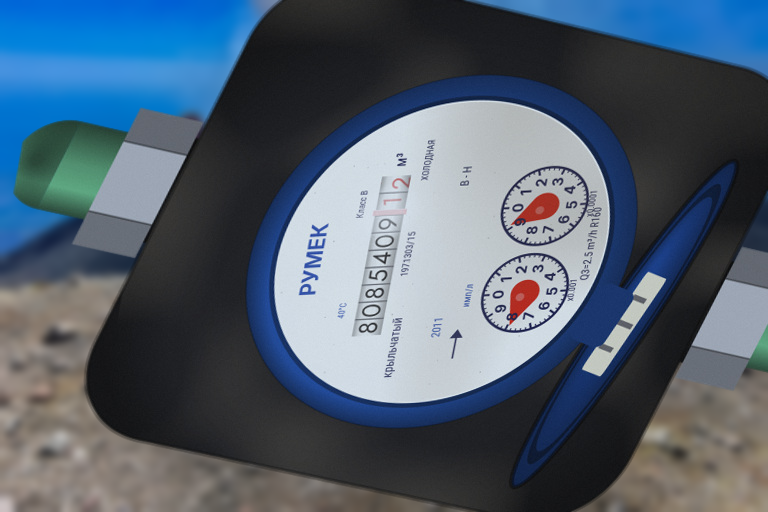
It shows 8085409.1179 (m³)
